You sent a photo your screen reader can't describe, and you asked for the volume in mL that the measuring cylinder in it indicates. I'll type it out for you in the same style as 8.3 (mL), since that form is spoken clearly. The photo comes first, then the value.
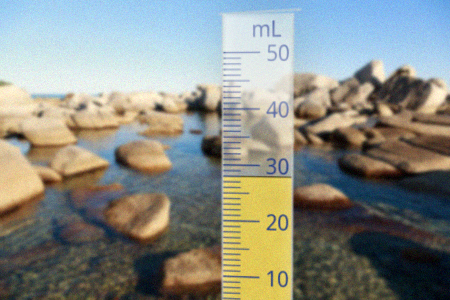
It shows 28 (mL)
